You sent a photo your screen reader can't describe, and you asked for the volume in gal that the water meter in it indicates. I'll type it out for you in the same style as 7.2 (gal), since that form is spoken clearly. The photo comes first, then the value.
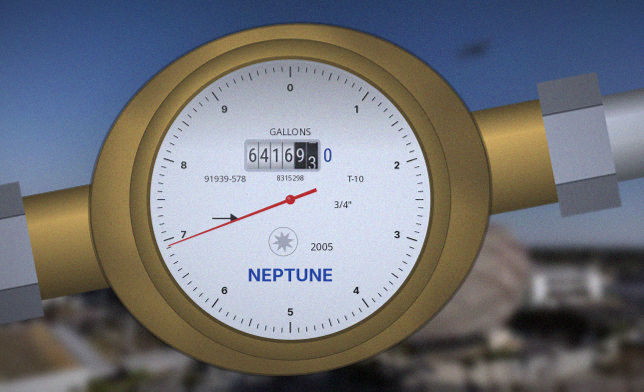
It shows 6416926.9 (gal)
